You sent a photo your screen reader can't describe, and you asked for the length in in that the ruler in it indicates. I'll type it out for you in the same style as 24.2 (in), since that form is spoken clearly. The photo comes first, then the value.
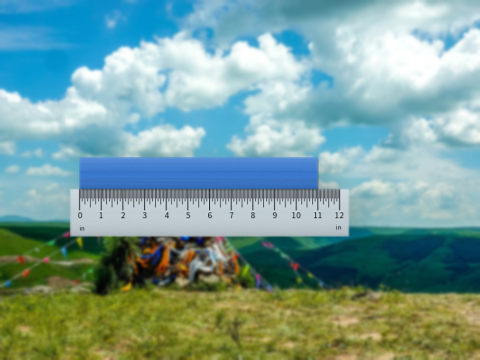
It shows 11 (in)
